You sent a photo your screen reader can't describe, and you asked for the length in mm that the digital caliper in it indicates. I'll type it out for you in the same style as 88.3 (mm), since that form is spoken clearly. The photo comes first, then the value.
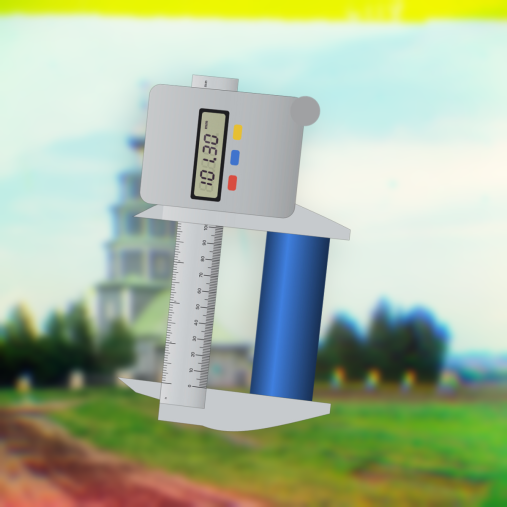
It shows 101.30 (mm)
